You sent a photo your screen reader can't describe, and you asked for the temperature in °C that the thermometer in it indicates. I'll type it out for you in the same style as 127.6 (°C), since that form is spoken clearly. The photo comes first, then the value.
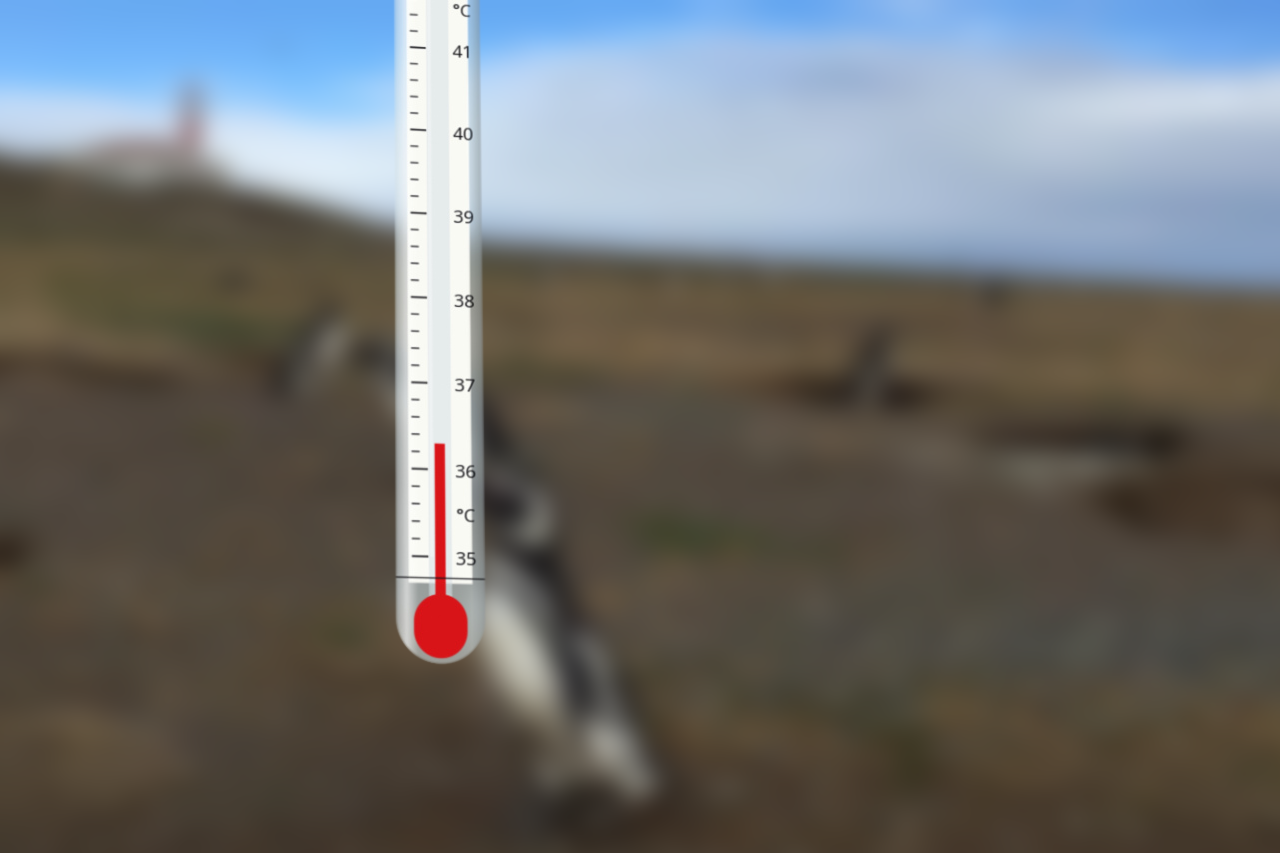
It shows 36.3 (°C)
